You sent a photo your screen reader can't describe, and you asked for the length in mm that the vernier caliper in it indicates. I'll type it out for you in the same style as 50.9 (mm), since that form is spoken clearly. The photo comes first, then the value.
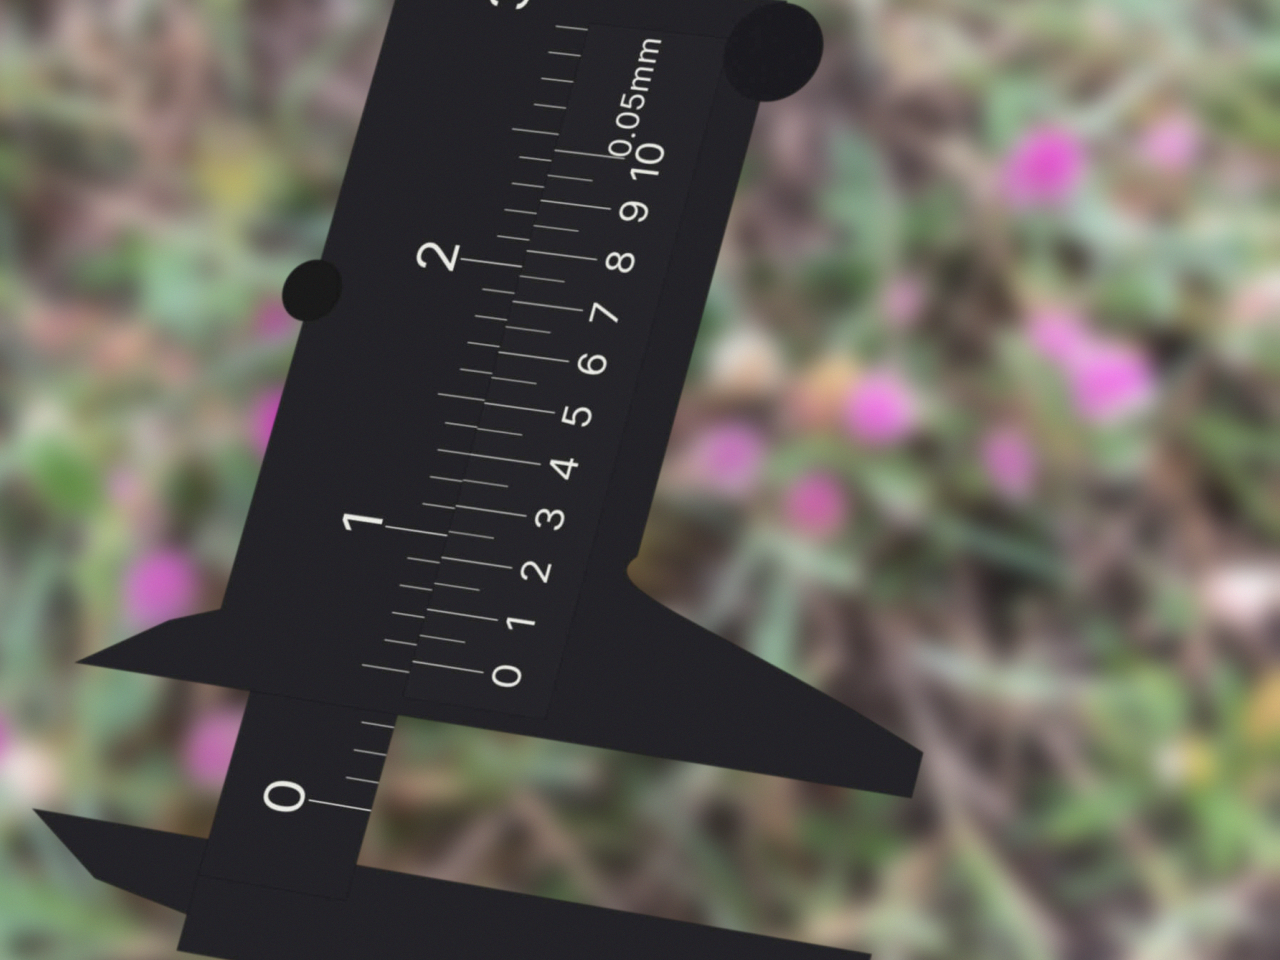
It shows 5.40 (mm)
